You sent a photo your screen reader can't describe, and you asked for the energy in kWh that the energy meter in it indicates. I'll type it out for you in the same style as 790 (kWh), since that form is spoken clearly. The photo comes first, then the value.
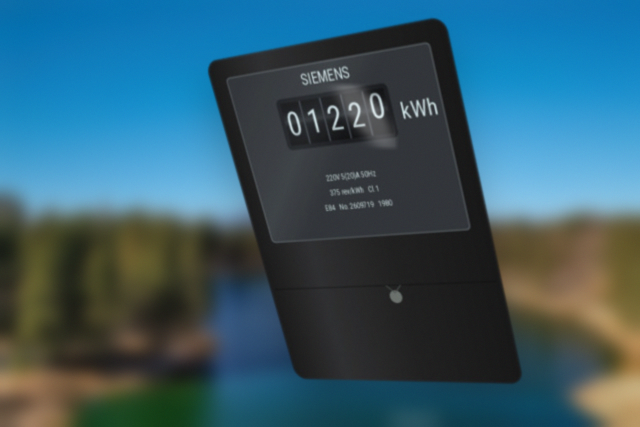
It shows 1220 (kWh)
